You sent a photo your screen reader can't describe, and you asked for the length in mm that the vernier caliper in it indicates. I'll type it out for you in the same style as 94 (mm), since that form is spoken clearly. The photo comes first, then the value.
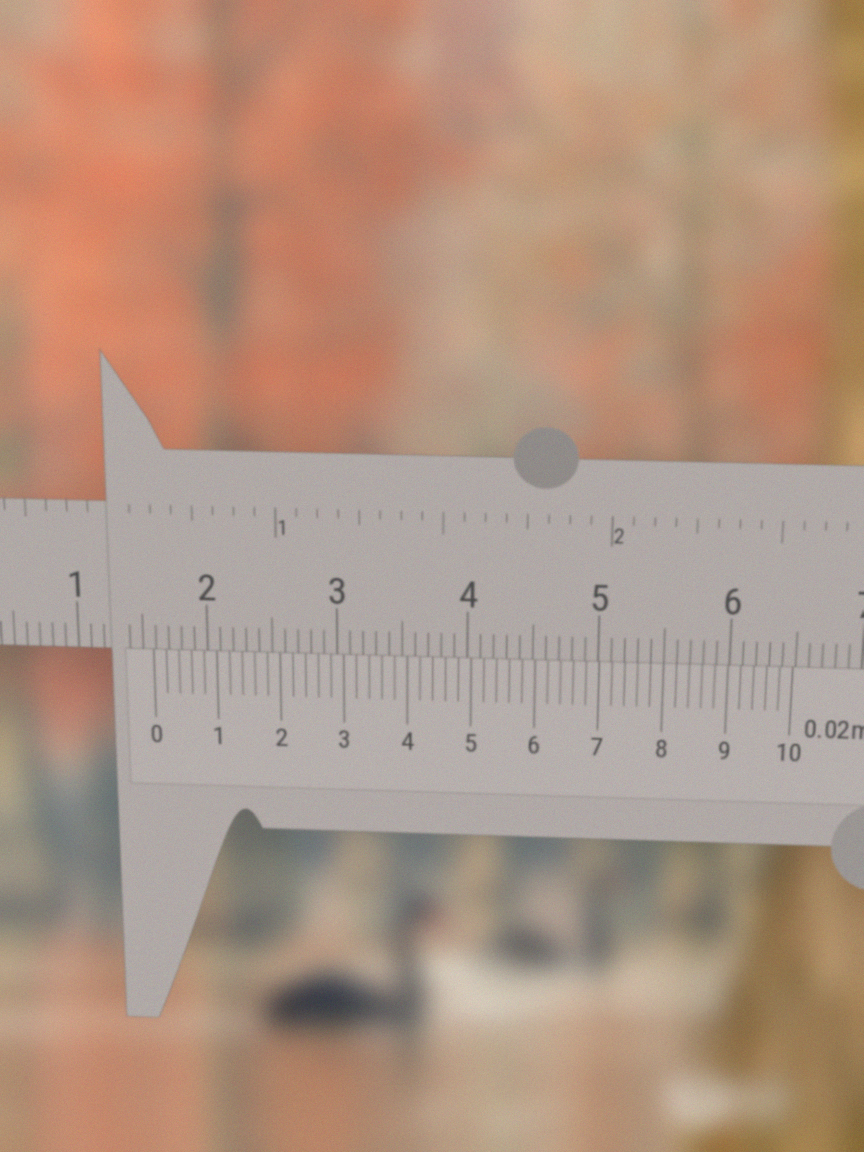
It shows 15.8 (mm)
